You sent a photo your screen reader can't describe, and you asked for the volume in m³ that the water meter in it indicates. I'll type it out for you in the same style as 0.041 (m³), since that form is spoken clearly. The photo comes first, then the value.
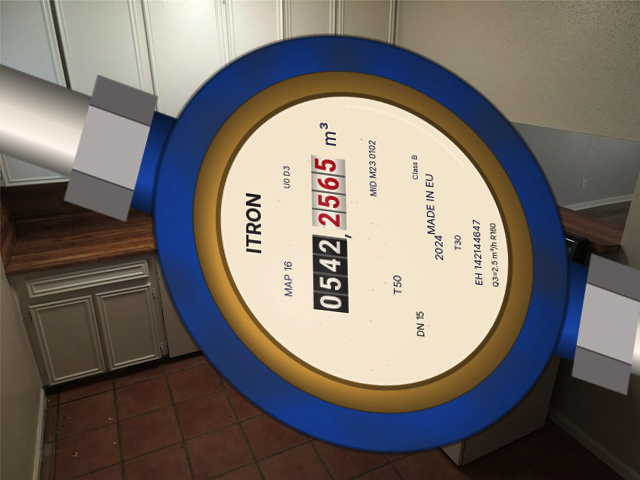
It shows 542.2565 (m³)
